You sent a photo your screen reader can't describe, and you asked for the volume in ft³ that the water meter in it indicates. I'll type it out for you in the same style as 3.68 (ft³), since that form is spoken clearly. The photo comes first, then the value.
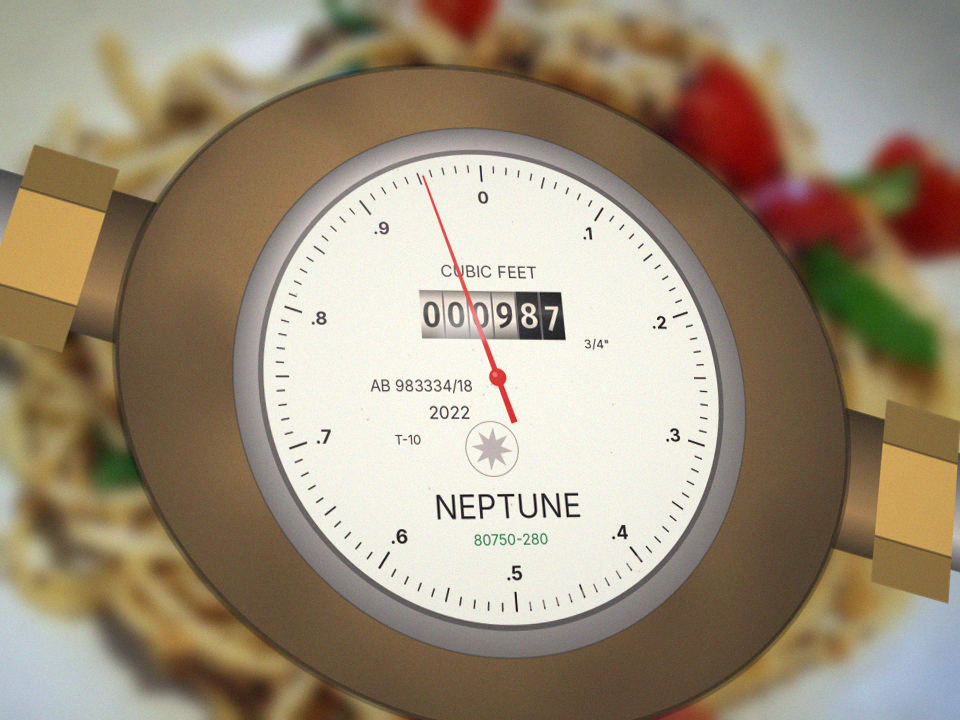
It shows 986.95 (ft³)
